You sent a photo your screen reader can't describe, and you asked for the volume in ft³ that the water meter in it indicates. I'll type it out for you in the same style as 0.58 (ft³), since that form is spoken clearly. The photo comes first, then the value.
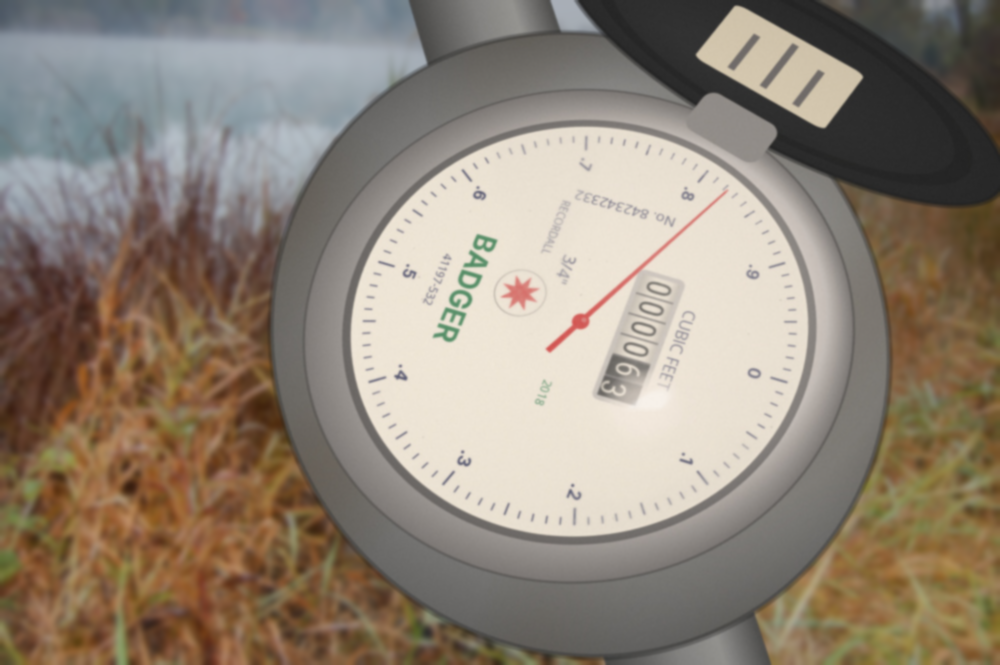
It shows 62.82 (ft³)
